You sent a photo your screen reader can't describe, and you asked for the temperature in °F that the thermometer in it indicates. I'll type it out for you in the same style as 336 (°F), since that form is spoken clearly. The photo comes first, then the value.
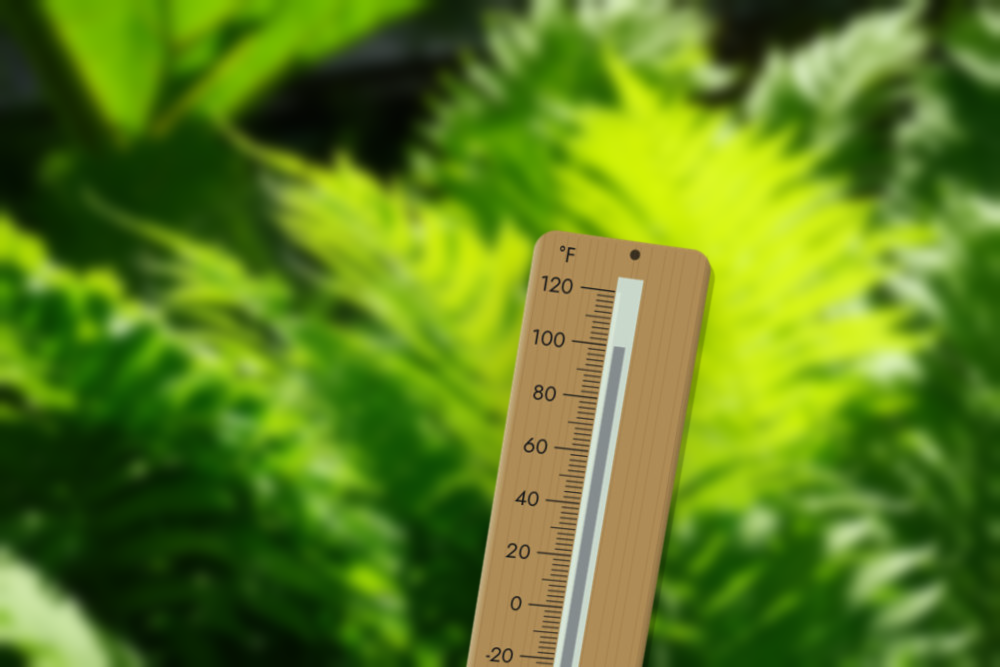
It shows 100 (°F)
